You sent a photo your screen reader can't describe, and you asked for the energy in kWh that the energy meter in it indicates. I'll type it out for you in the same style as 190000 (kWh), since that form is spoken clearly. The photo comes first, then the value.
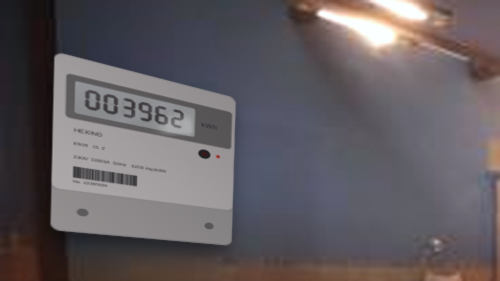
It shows 3962 (kWh)
